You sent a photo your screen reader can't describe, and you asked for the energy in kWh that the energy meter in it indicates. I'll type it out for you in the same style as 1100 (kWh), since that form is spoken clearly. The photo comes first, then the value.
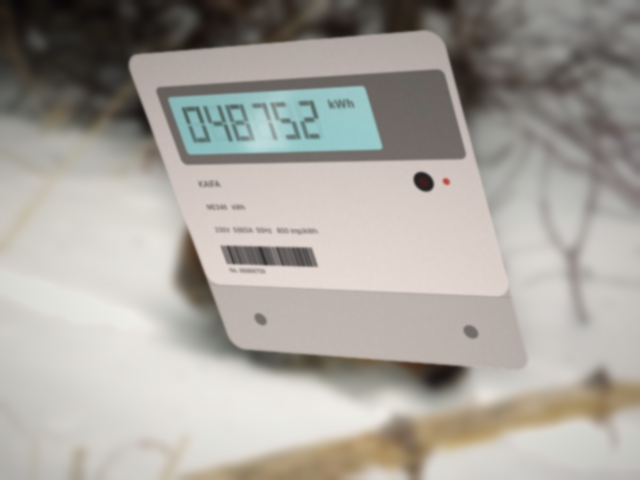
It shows 48752 (kWh)
